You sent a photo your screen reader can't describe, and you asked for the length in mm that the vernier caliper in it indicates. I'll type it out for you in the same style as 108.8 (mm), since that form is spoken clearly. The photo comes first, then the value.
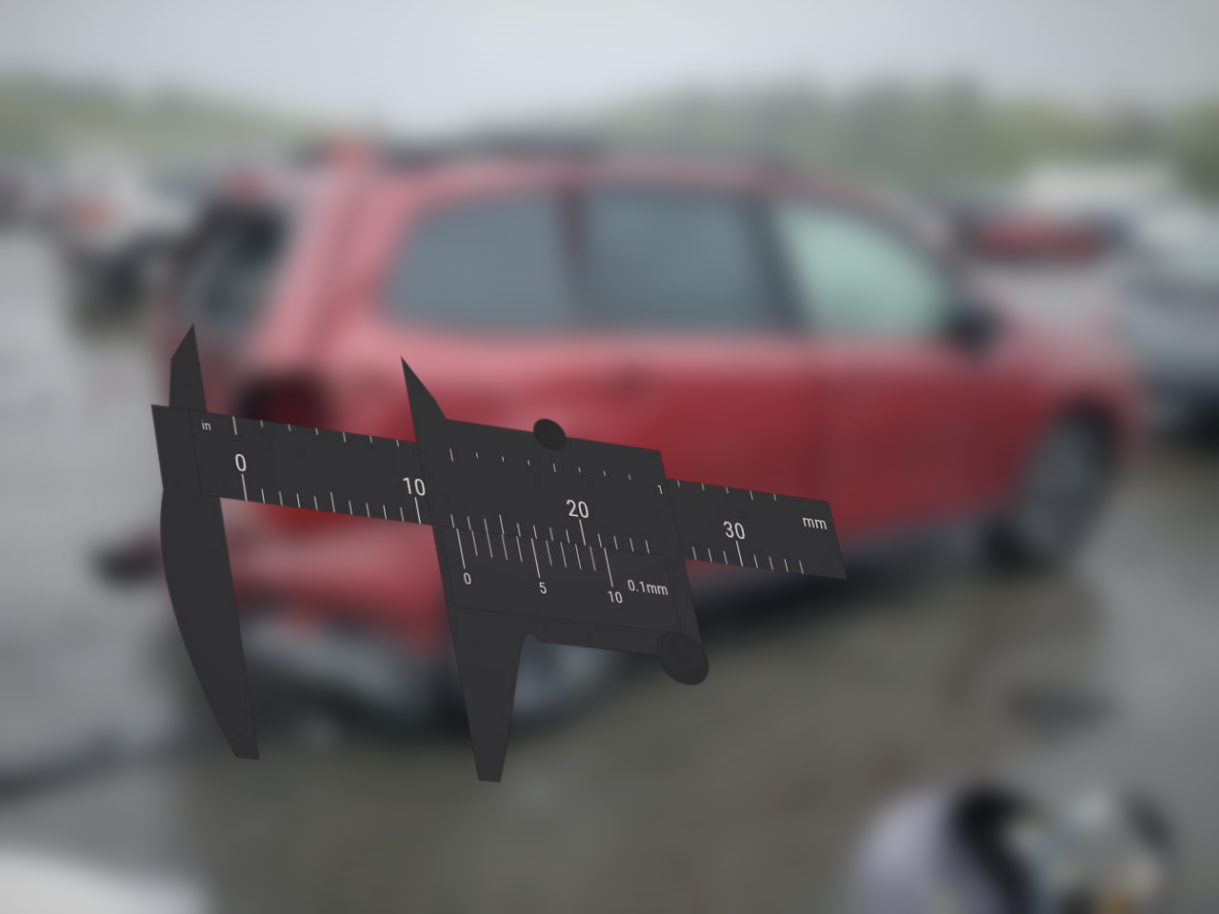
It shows 12.2 (mm)
